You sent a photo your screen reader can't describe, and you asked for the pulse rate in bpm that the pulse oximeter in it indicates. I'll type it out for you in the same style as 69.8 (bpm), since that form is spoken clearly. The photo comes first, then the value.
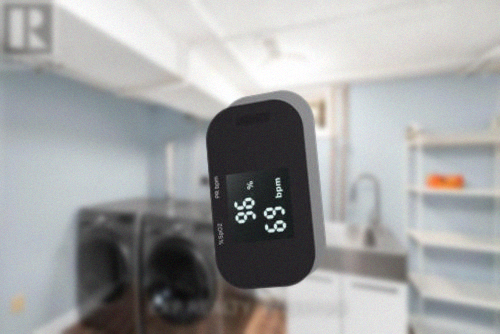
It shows 69 (bpm)
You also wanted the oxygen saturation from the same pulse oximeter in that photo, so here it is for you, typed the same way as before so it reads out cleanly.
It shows 96 (%)
